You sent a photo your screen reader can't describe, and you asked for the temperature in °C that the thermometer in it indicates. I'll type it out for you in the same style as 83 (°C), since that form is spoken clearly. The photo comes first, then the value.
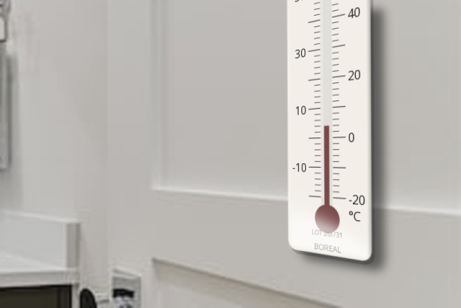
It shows 4 (°C)
